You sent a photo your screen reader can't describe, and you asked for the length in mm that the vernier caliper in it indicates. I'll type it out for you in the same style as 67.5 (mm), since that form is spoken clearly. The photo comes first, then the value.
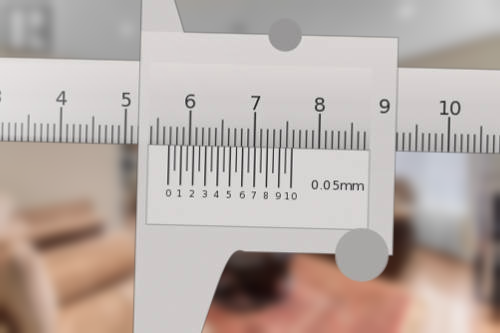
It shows 56.8 (mm)
